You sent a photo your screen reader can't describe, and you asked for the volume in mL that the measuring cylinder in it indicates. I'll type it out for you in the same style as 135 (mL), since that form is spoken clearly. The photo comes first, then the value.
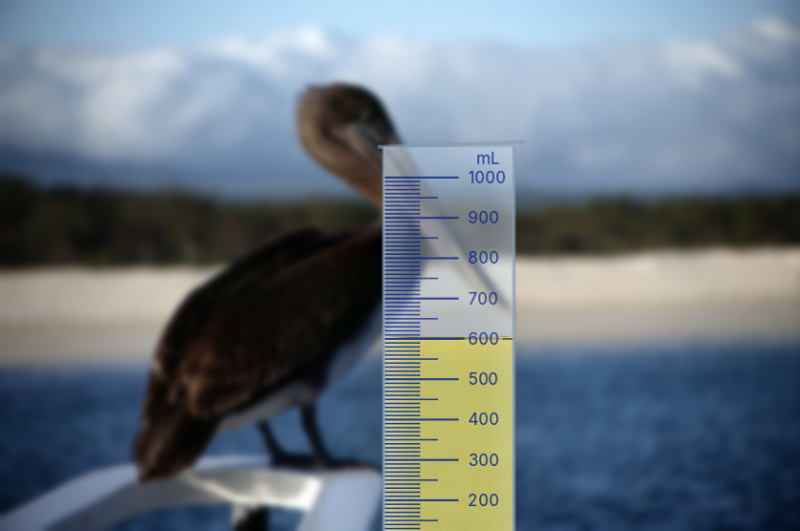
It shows 600 (mL)
